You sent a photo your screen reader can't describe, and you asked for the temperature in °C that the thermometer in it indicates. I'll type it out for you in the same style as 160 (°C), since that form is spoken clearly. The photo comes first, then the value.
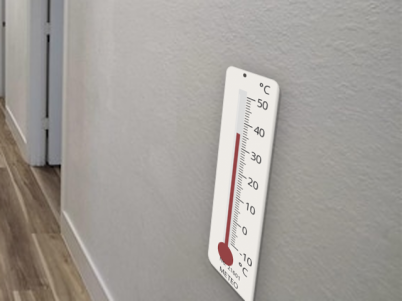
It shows 35 (°C)
